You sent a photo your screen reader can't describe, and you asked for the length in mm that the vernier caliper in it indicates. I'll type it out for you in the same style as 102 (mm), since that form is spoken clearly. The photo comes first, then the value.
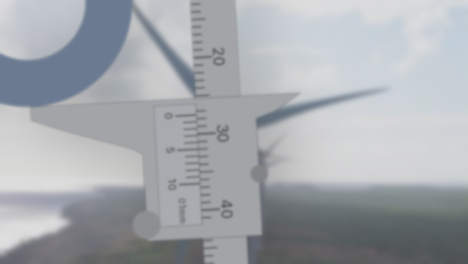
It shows 27.5 (mm)
